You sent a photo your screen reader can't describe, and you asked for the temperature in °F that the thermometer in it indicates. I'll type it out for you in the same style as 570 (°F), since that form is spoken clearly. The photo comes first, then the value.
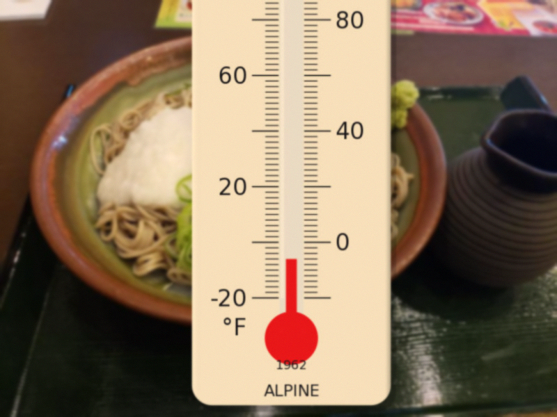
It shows -6 (°F)
